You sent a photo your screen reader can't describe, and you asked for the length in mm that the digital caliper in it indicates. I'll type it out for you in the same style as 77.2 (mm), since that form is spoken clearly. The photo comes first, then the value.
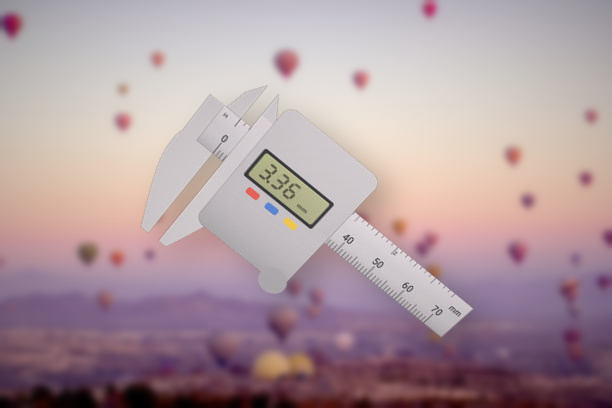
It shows 3.36 (mm)
